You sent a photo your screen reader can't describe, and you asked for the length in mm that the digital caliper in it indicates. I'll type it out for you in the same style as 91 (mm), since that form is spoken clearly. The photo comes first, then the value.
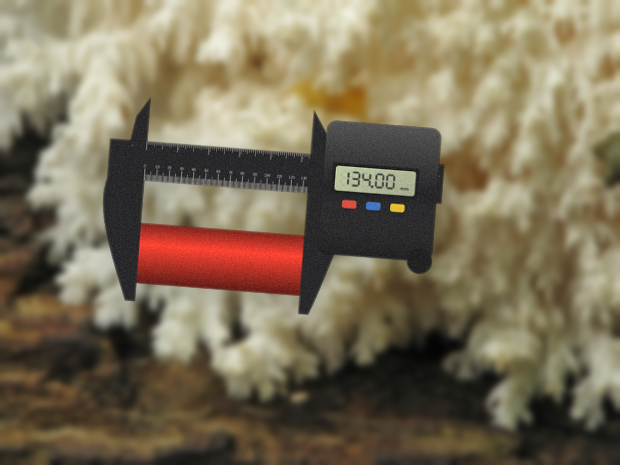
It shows 134.00 (mm)
